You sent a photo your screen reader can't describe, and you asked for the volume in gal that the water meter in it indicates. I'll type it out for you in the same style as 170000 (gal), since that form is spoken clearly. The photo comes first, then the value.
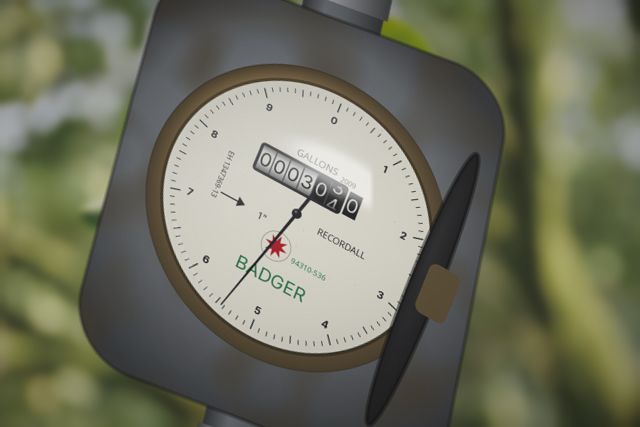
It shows 3035.4 (gal)
